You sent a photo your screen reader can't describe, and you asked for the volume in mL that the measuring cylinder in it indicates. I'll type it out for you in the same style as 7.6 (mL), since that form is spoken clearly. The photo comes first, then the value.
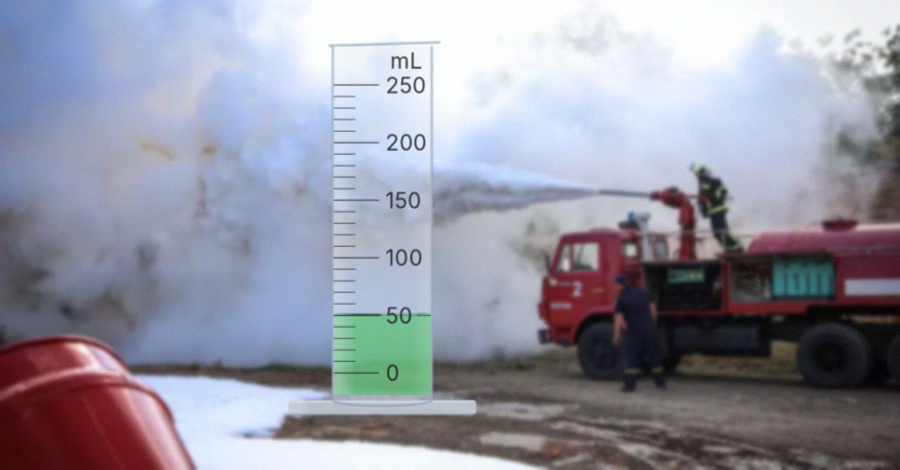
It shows 50 (mL)
